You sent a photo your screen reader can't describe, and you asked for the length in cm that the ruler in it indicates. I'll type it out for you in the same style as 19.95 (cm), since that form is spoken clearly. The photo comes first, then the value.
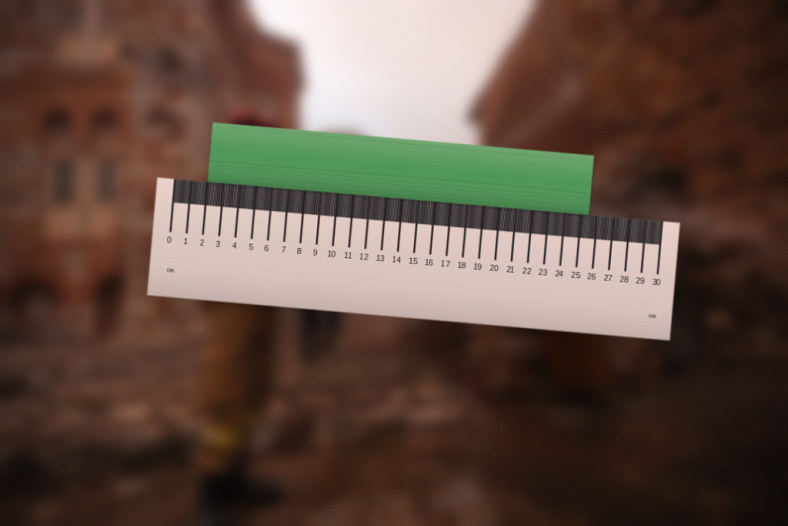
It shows 23.5 (cm)
